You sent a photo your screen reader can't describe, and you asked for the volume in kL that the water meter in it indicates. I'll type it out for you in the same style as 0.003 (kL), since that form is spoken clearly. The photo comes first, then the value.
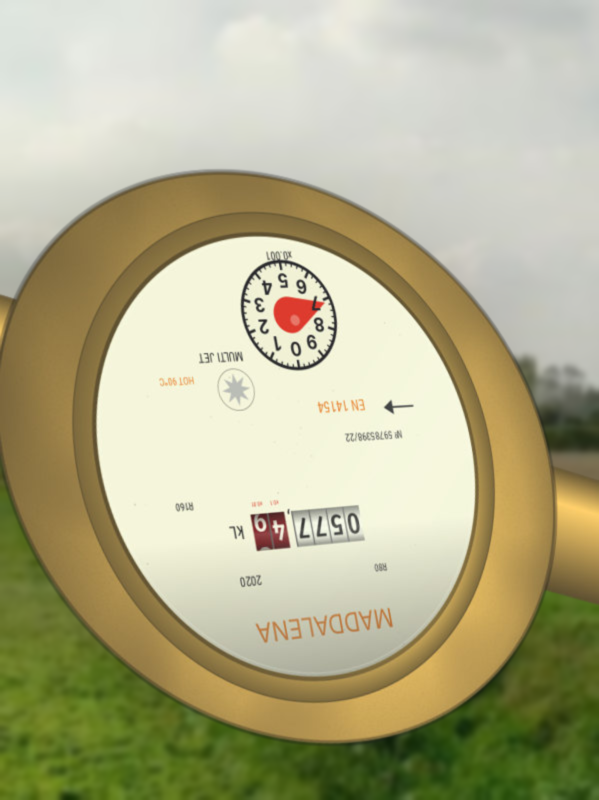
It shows 577.487 (kL)
